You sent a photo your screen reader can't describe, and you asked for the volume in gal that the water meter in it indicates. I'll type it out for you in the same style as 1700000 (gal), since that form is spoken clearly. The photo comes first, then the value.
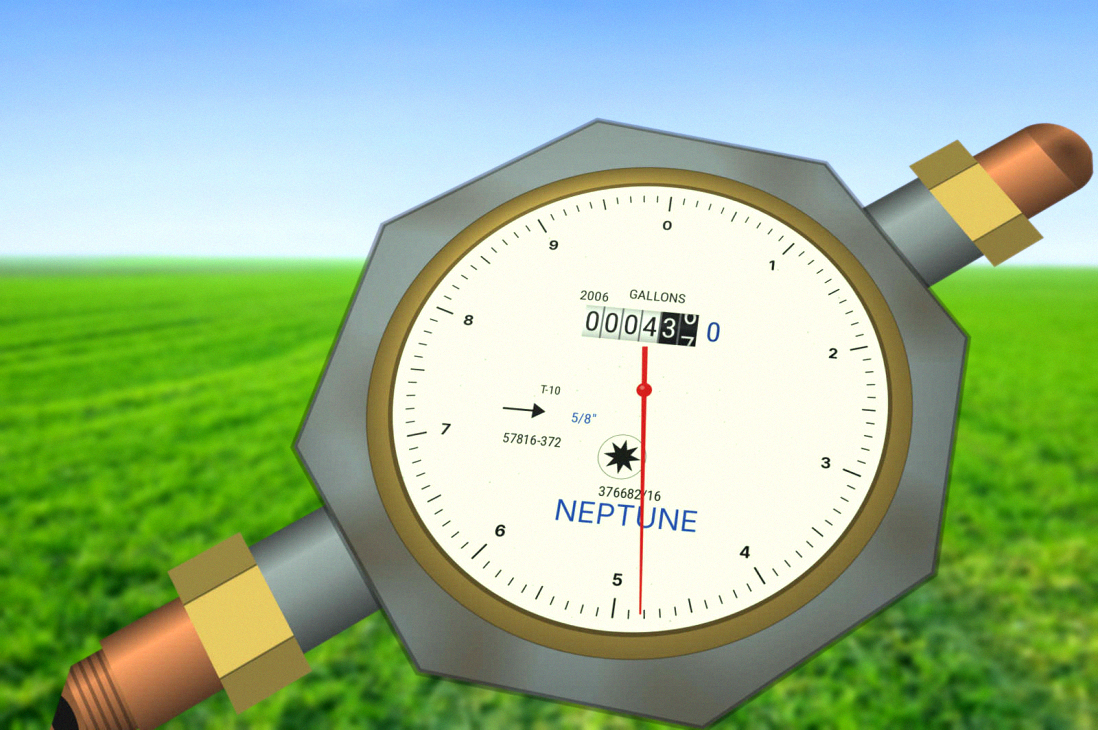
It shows 4364.8 (gal)
